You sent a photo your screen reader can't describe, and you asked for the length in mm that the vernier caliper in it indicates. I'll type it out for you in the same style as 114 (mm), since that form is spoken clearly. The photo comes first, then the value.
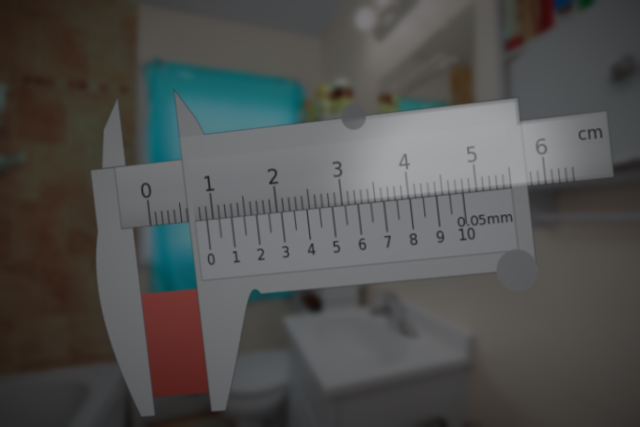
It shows 9.0 (mm)
